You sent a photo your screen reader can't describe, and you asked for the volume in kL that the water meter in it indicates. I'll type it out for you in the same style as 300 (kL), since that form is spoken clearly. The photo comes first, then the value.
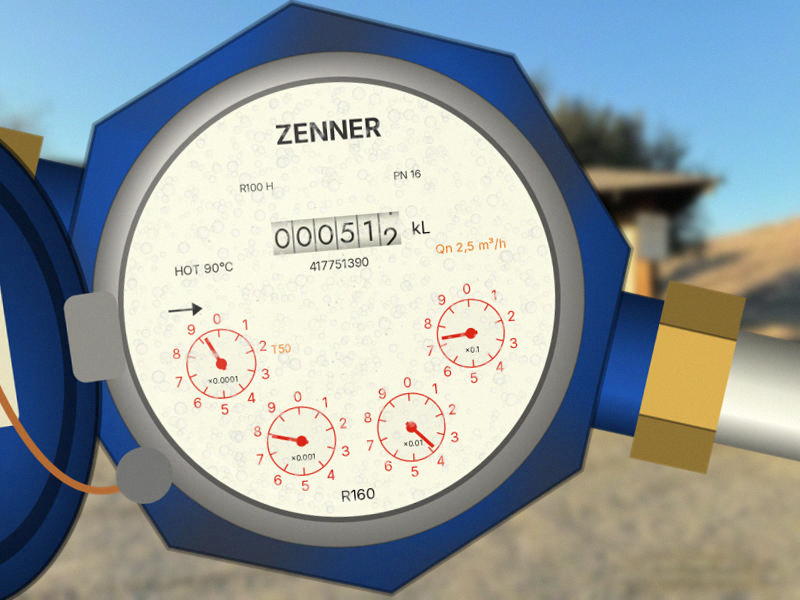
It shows 511.7379 (kL)
